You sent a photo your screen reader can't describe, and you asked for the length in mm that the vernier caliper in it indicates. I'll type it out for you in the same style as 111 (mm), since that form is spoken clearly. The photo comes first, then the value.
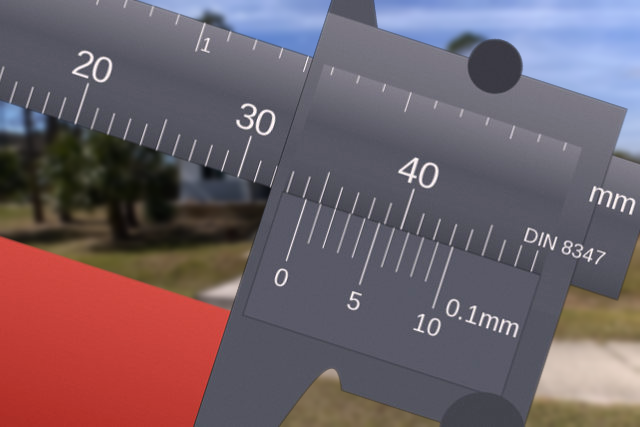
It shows 34.2 (mm)
